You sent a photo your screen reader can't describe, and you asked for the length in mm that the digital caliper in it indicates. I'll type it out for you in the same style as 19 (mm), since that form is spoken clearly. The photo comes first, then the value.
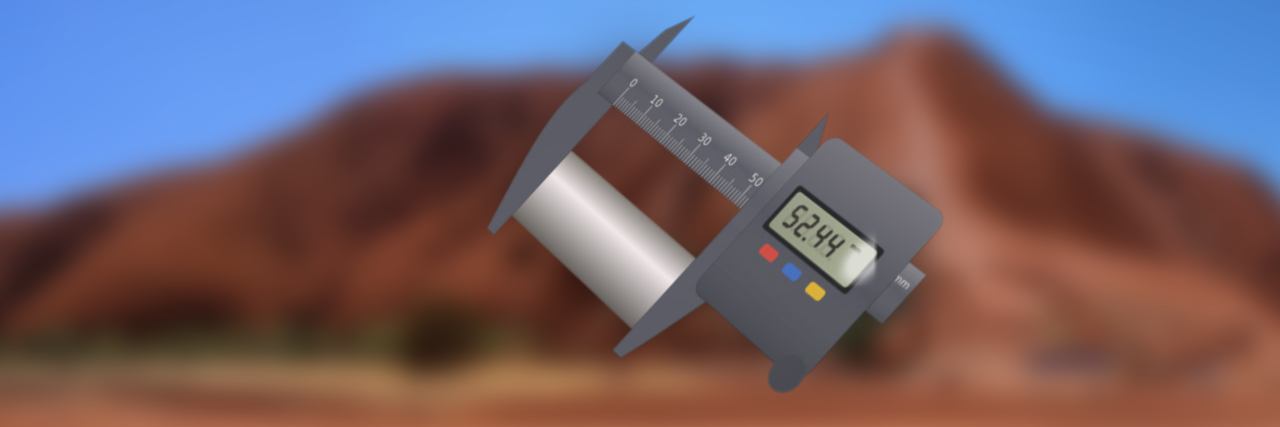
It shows 52.44 (mm)
